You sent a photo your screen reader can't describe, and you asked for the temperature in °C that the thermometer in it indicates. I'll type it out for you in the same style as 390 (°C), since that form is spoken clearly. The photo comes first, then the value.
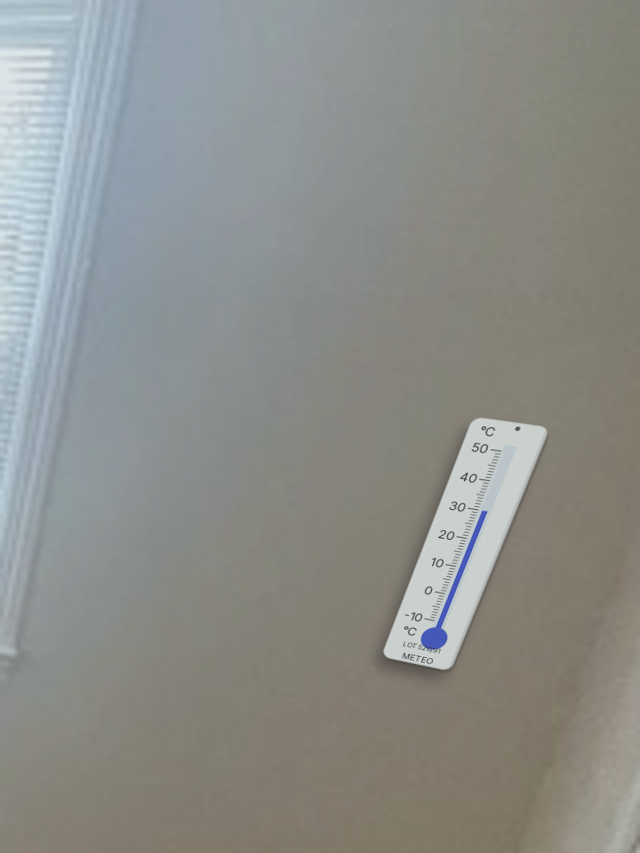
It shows 30 (°C)
